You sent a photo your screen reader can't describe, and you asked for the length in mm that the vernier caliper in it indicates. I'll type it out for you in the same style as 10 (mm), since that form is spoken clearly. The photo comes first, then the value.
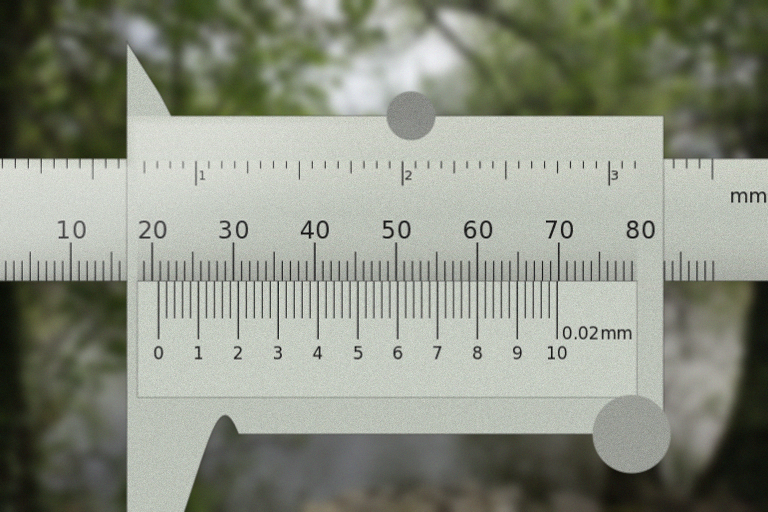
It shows 20.8 (mm)
